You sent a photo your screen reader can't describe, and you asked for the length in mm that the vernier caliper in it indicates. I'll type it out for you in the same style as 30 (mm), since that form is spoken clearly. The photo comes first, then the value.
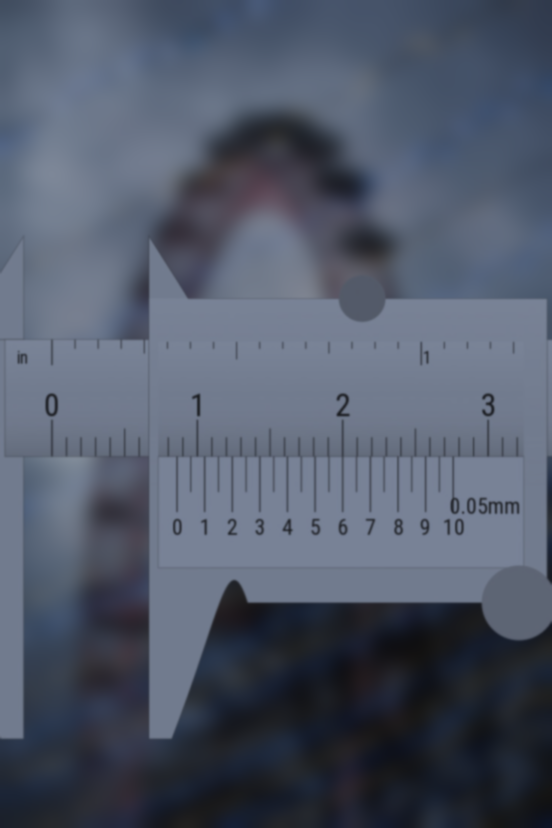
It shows 8.6 (mm)
